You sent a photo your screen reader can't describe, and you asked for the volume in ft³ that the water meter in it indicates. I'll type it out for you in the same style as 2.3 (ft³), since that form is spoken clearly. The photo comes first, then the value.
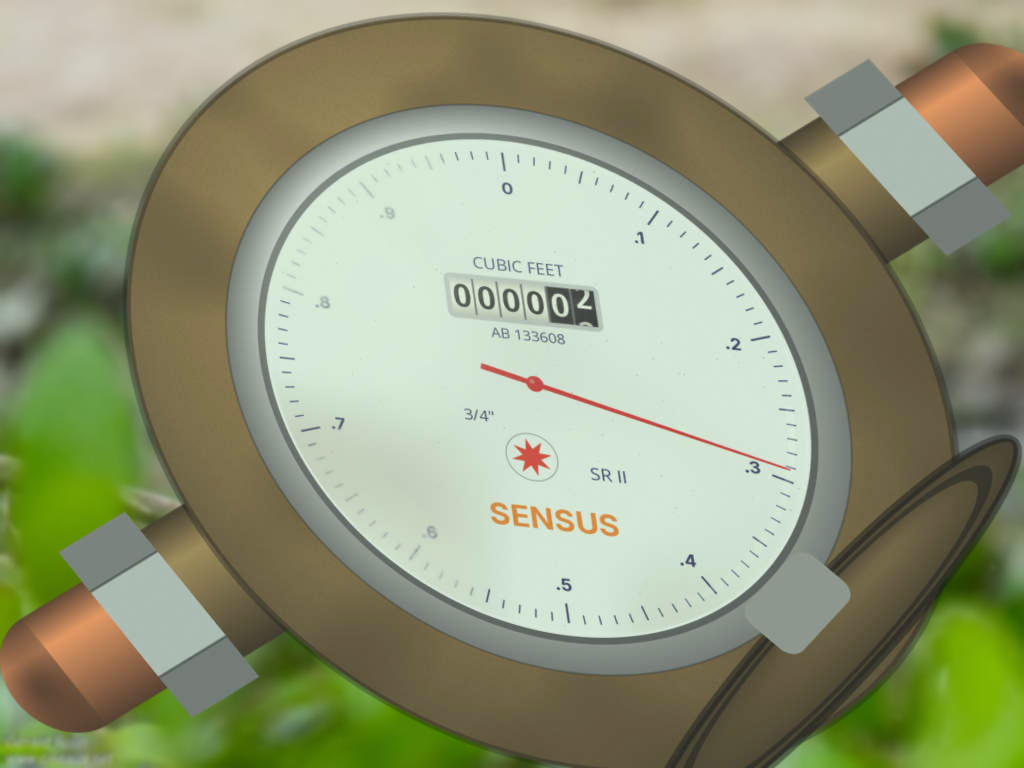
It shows 2.29 (ft³)
